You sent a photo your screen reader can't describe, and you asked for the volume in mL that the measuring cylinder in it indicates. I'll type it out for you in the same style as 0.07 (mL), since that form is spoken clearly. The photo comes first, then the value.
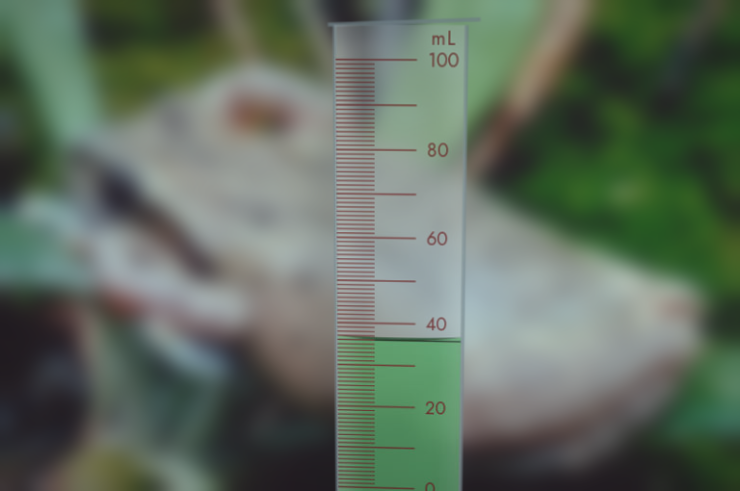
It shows 36 (mL)
